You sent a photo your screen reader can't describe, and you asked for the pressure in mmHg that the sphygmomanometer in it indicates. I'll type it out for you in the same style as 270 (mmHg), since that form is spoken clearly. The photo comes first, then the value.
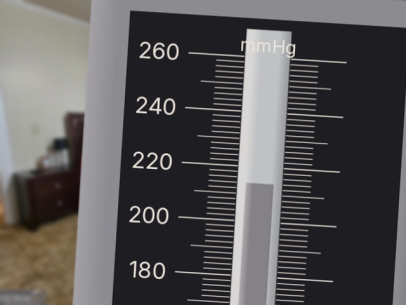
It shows 214 (mmHg)
